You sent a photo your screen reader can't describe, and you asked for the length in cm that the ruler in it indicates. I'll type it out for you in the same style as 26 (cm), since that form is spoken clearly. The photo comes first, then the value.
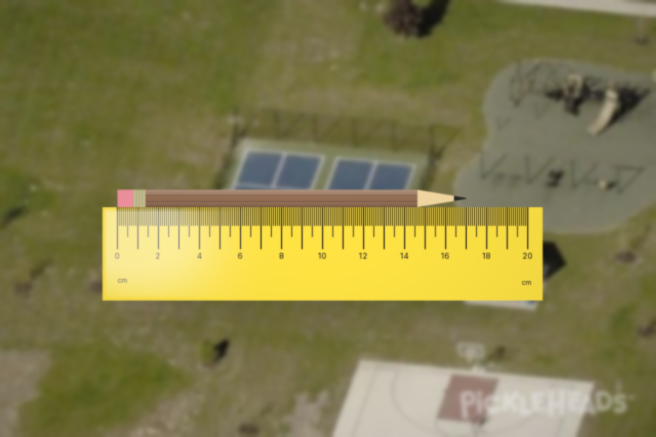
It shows 17 (cm)
